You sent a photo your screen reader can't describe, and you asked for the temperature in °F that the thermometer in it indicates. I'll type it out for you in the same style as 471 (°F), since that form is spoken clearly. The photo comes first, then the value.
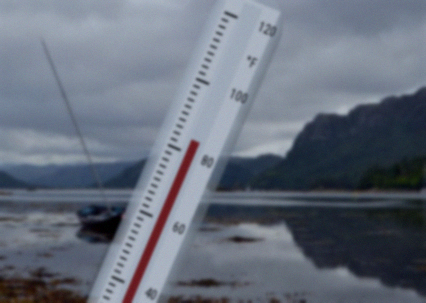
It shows 84 (°F)
